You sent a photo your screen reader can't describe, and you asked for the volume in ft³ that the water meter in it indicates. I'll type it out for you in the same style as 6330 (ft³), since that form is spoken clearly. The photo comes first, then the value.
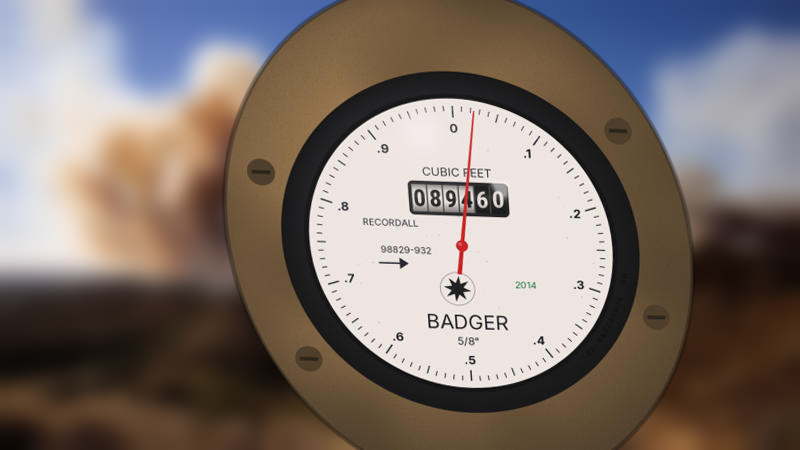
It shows 89460.02 (ft³)
